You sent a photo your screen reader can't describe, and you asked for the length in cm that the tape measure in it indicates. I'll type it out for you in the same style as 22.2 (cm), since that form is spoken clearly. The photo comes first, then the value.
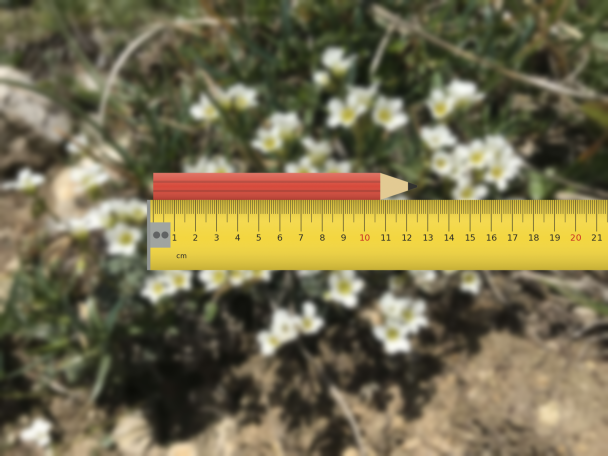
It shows 12.5 (cm)
